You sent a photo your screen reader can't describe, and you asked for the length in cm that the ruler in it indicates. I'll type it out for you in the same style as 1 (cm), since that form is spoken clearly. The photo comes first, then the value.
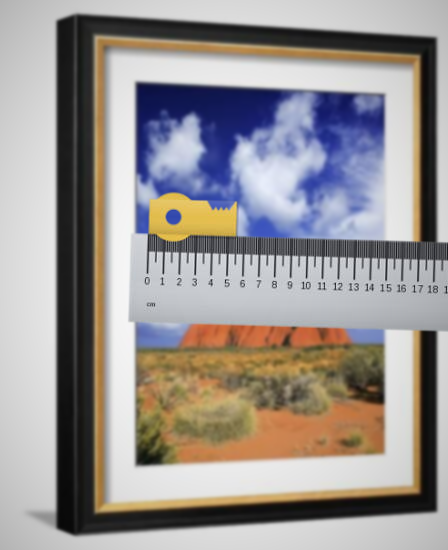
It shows 5.5 (cm)
